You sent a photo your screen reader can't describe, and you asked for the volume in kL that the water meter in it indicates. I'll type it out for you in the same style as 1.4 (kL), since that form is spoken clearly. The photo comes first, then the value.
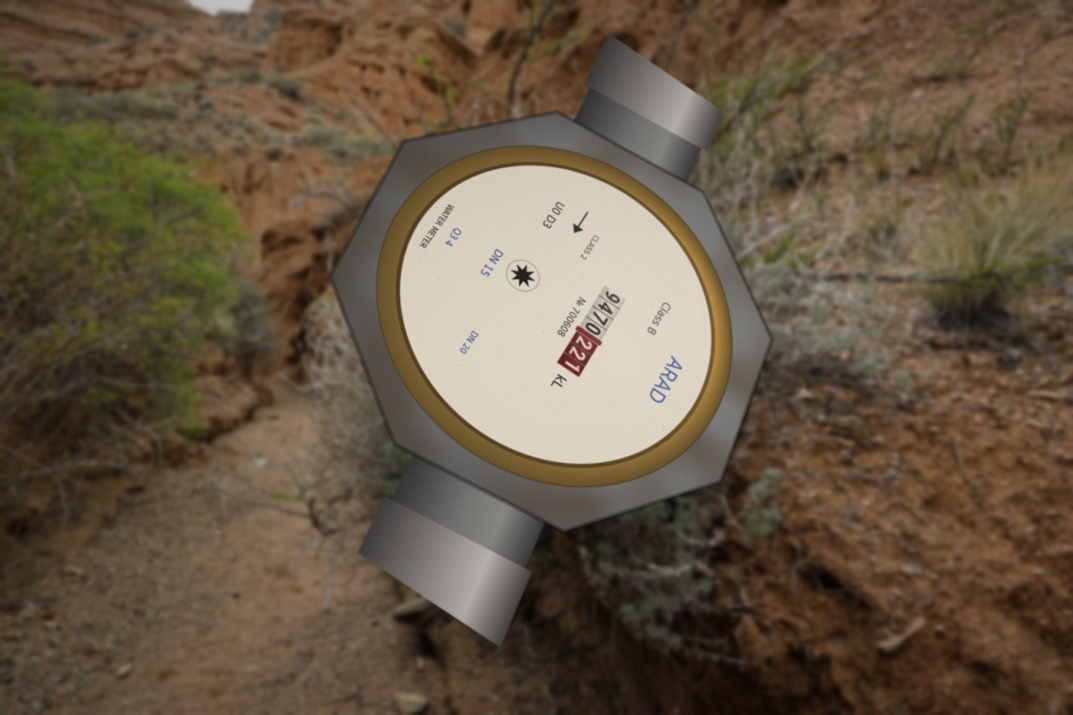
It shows 9470.221 (kL)
